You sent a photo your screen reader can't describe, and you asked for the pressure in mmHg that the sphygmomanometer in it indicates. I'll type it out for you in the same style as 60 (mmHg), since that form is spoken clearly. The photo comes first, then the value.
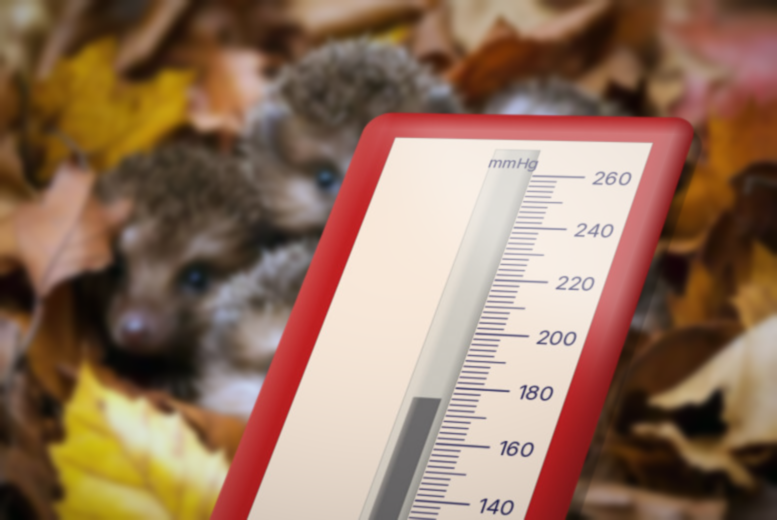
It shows 176 (mmHg)
